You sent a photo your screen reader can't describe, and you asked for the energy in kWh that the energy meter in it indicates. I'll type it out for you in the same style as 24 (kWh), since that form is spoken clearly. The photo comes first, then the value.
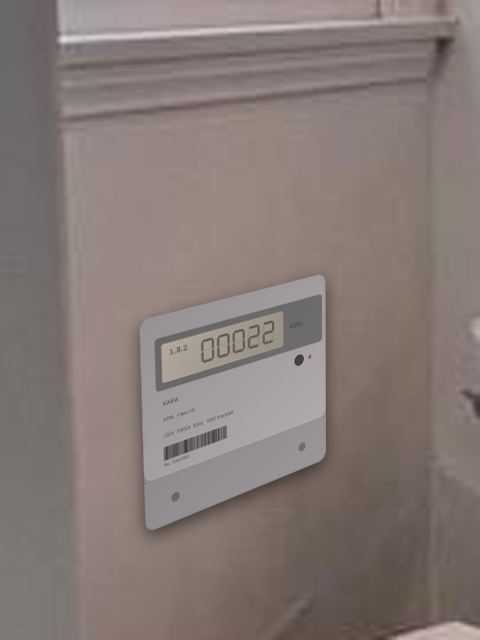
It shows 22 (kWh)
